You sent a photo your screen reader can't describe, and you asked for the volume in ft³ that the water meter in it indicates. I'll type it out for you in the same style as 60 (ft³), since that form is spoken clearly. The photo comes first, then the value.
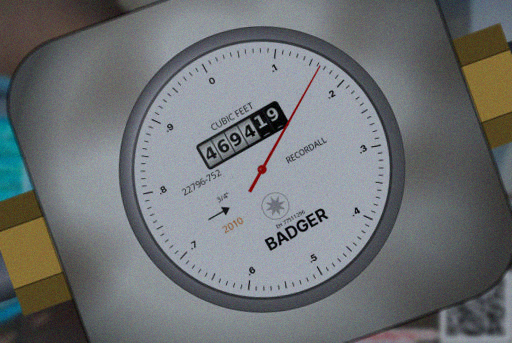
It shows 469419.16 (ft³)
